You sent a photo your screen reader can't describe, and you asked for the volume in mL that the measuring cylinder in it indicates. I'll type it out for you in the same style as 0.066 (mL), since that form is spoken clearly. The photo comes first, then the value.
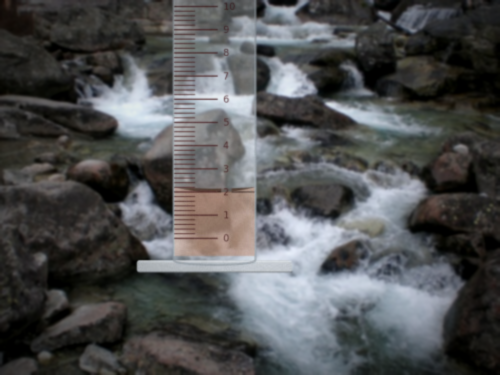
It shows 2 (mL)
